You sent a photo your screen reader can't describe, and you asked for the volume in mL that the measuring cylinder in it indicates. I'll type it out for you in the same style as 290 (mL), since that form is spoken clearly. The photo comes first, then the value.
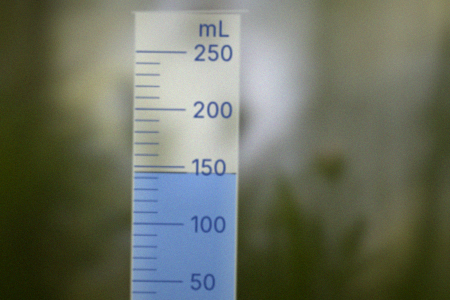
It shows 145 (mL)
